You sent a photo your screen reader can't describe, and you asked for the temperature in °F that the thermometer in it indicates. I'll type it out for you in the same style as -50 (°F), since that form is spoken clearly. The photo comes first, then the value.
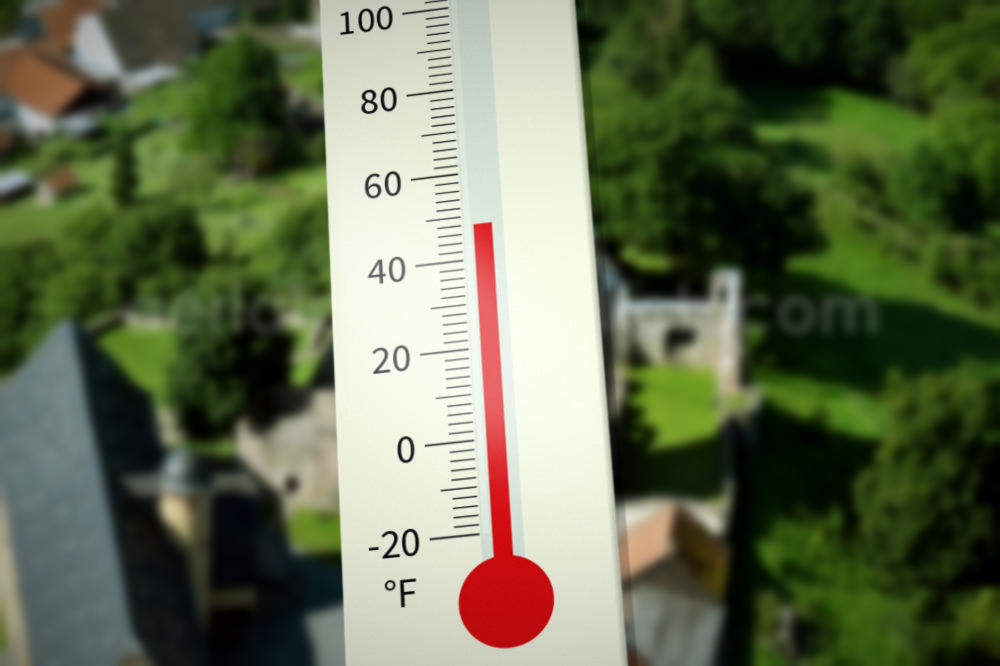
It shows 48 (°F)
